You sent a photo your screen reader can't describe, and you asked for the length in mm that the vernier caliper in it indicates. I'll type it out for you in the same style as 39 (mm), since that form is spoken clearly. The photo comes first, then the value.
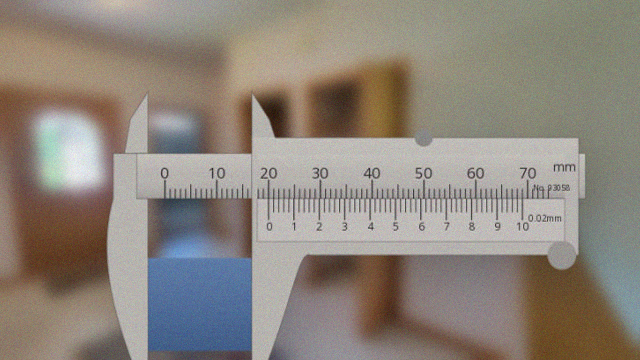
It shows 20.0 (mm)
